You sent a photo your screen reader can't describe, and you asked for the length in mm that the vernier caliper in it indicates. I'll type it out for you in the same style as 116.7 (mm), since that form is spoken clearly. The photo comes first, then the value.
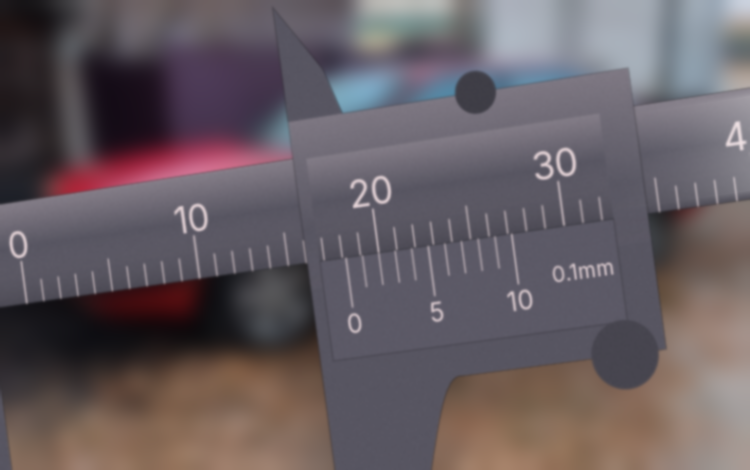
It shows 18.2 (mm)
